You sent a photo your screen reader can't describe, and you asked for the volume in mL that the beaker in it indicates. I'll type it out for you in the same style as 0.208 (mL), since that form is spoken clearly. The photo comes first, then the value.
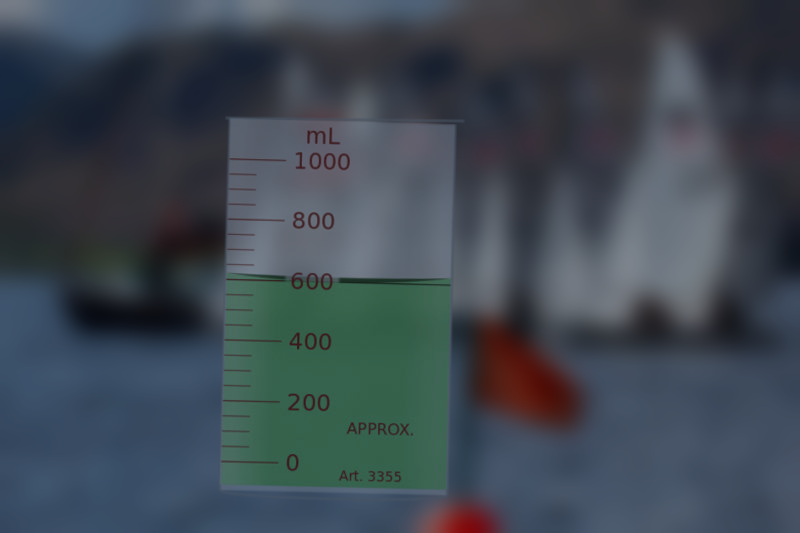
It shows 600 (mL)
